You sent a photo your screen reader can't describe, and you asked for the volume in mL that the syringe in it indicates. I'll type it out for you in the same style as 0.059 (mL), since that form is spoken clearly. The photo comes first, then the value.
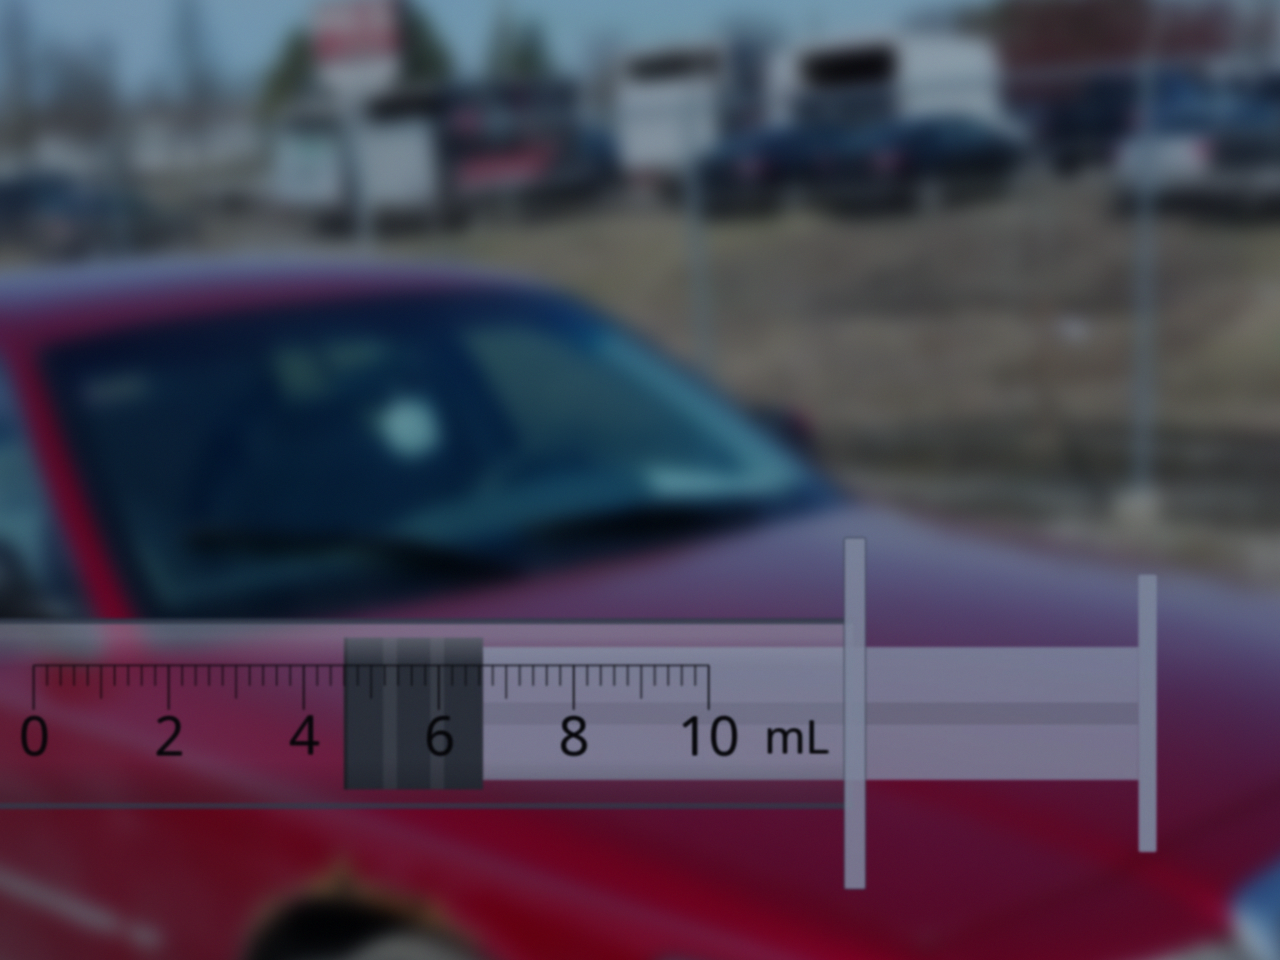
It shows 4.6 (mL)
